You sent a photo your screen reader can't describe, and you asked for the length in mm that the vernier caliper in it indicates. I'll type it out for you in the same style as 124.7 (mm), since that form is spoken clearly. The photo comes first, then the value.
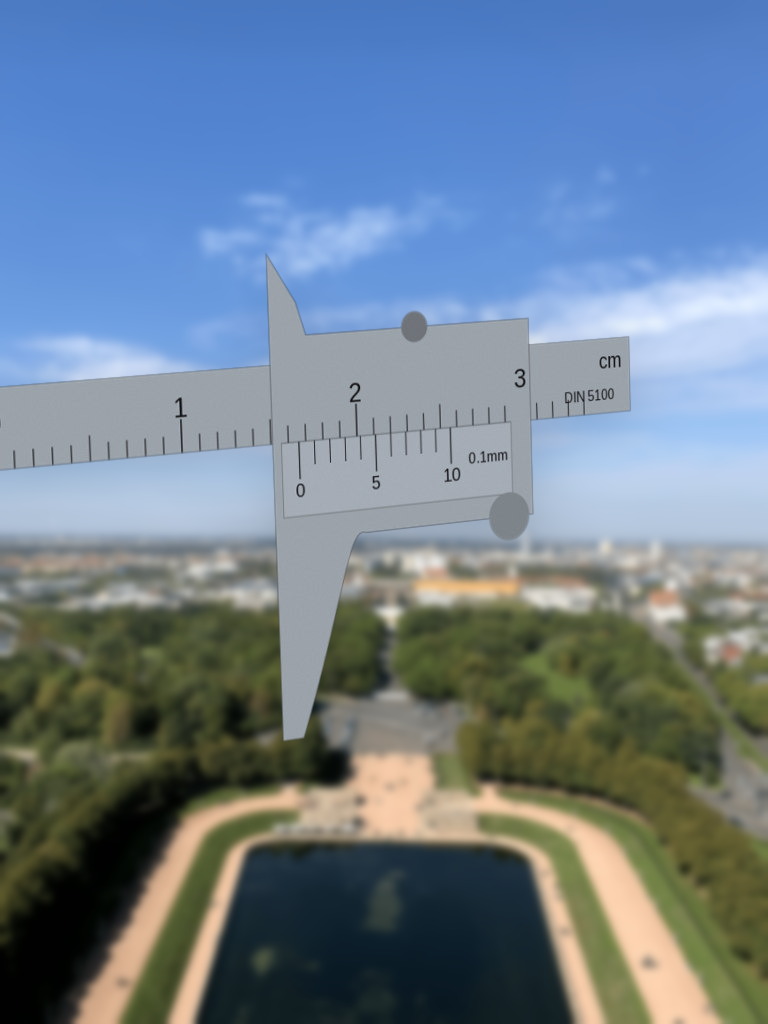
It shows 16.6 (mm)
